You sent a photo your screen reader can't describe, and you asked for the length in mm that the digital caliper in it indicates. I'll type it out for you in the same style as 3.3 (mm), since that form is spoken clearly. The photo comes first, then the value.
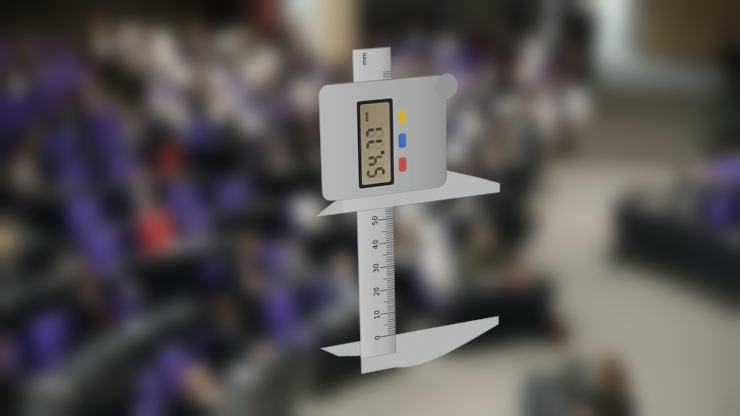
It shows 54.77 (mm)
